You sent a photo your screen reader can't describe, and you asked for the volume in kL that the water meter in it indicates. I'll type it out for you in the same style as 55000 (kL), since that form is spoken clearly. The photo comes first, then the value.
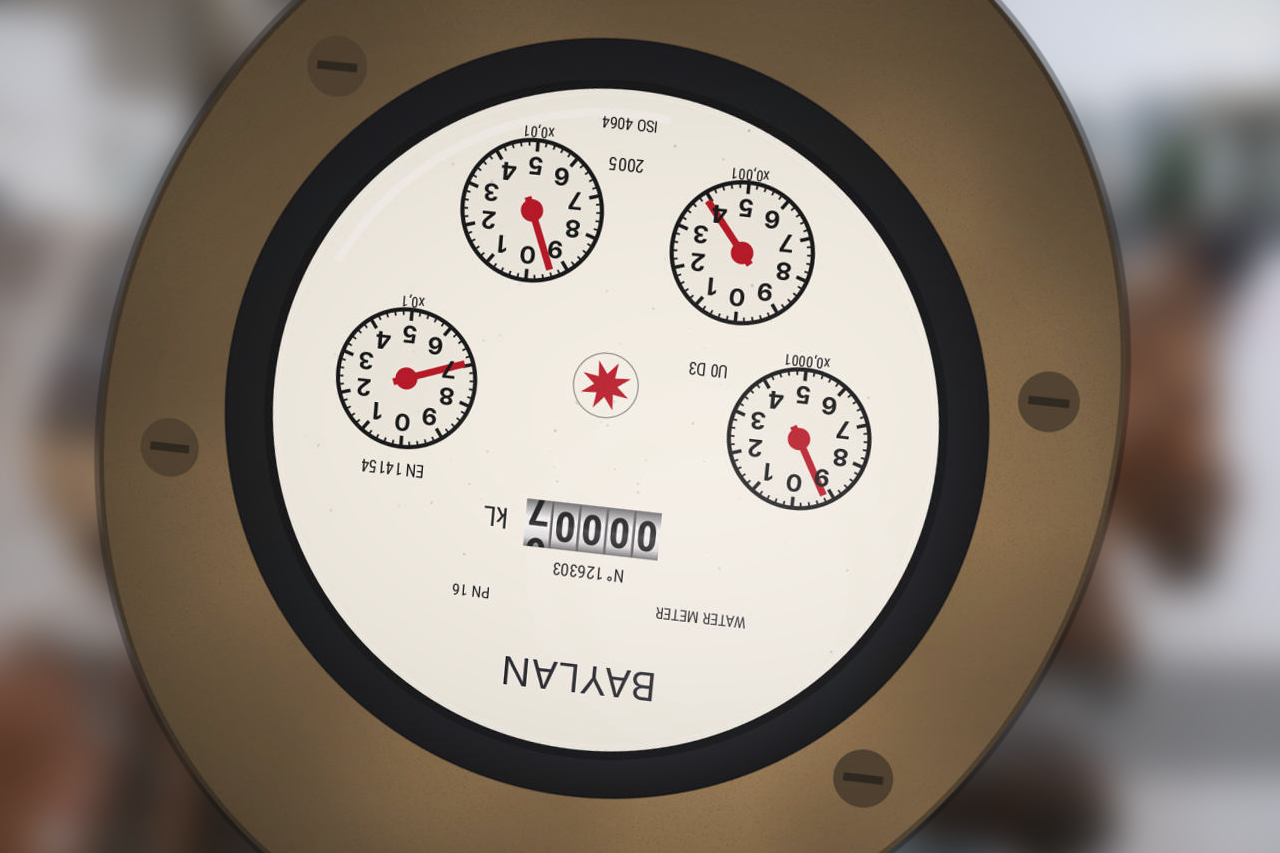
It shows 6.6939 (kL)
